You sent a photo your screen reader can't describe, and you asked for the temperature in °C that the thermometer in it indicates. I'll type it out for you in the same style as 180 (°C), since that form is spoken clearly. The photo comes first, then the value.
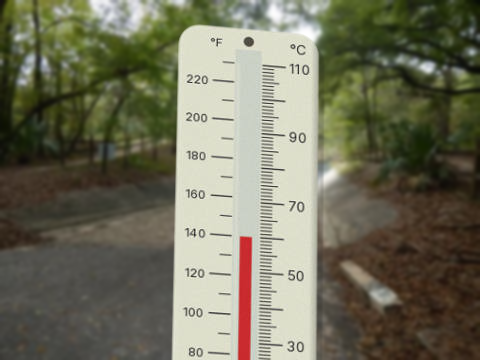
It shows 60 (°C)
